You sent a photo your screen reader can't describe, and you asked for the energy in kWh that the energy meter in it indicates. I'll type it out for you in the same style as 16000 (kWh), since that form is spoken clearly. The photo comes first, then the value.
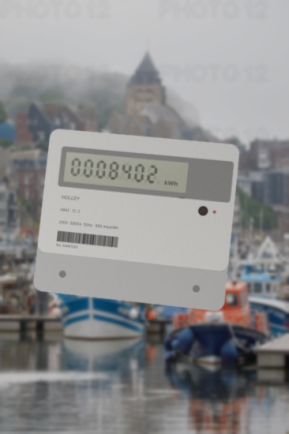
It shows 8402 (kWh)
